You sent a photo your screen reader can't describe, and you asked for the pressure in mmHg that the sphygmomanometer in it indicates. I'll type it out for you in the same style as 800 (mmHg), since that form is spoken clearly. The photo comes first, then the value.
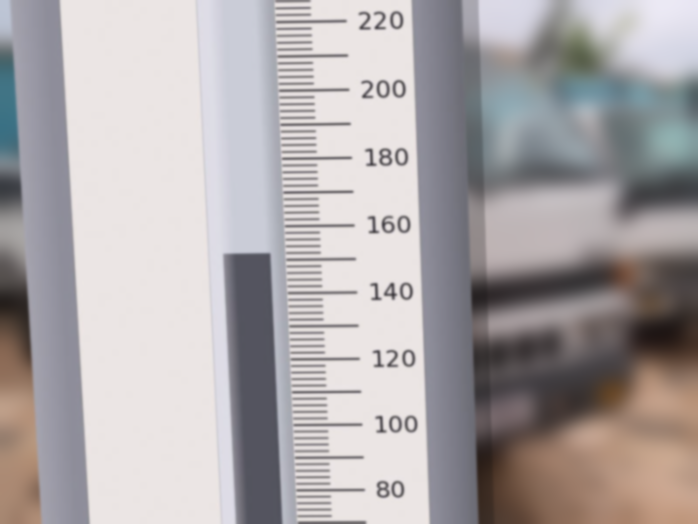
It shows 152 (mmHg)
